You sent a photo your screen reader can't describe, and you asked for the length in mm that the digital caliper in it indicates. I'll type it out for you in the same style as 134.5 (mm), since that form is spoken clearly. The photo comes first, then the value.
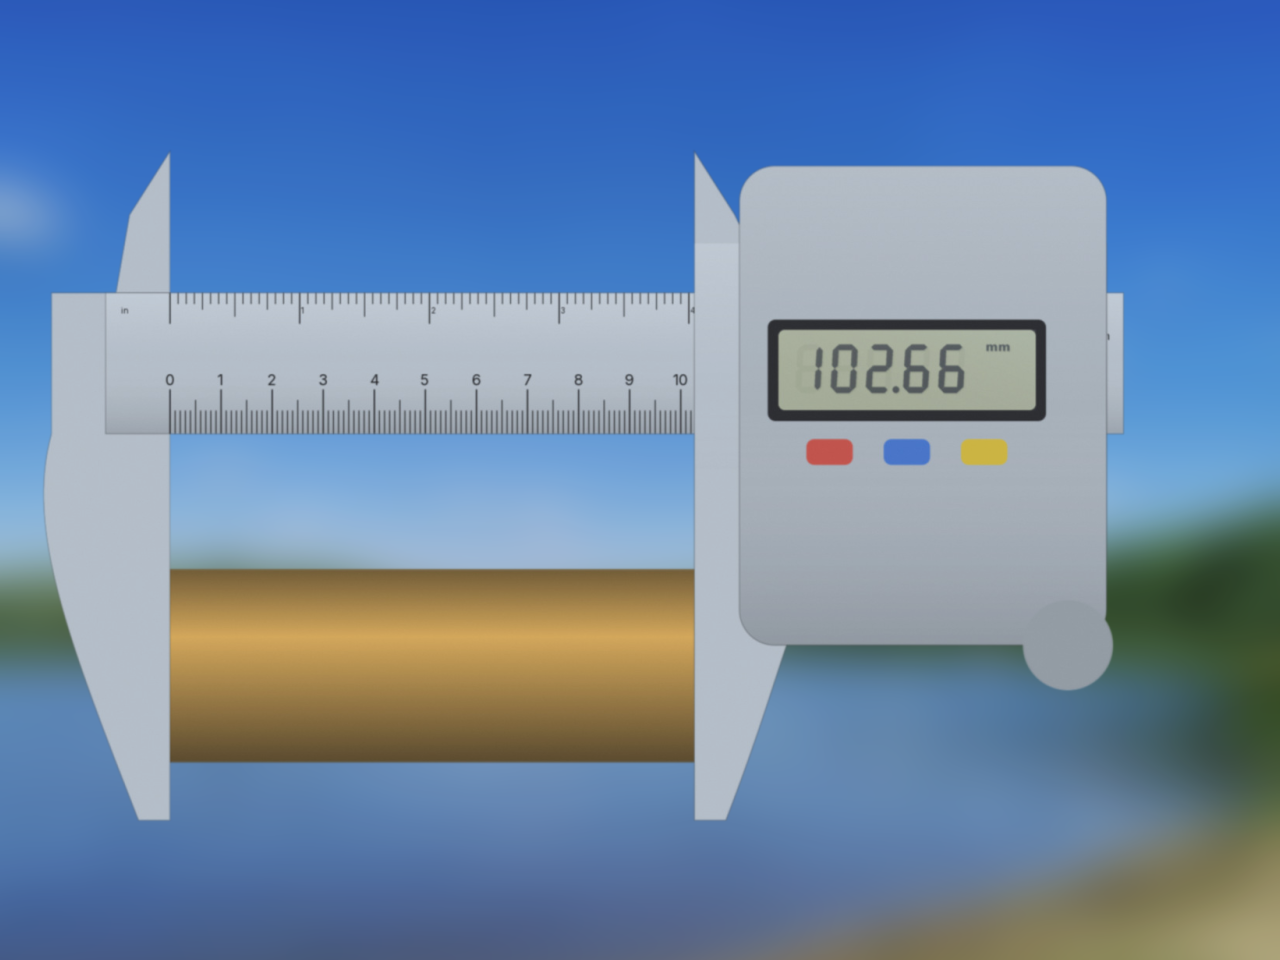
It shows 102.66 (mm)
